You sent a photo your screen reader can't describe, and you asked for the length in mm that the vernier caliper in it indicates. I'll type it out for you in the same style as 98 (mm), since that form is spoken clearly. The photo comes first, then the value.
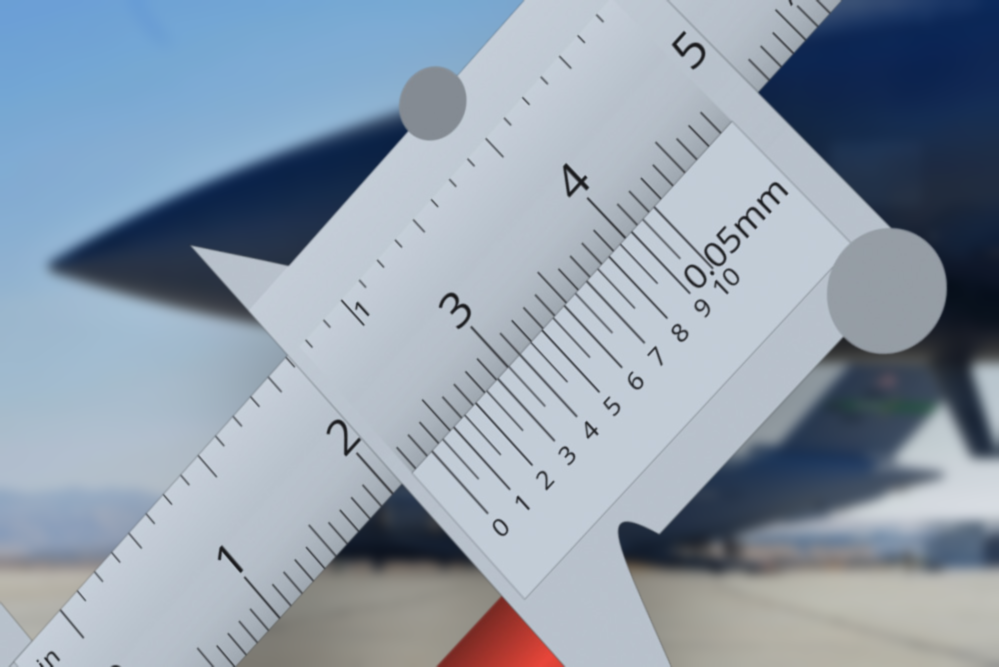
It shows 23.4 (mm)
